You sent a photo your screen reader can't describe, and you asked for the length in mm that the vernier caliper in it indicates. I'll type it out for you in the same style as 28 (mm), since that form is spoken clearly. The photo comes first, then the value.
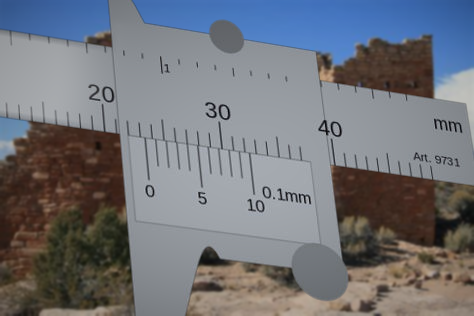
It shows 23.4 (mm)
